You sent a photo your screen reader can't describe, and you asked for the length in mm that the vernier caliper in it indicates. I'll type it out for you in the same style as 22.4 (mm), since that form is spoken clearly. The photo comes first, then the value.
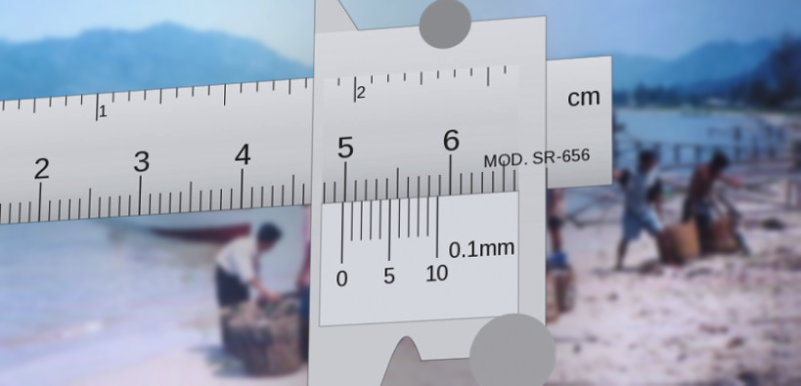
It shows 49.8 (mm)
